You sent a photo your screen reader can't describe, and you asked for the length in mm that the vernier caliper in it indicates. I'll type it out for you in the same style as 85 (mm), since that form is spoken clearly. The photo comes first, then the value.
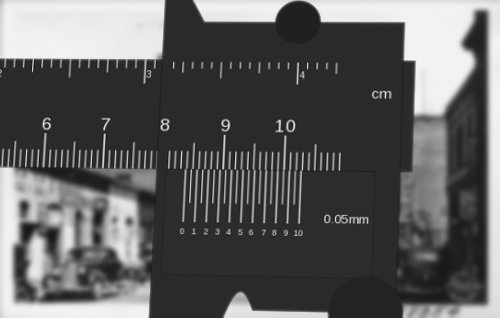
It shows 83.8 (mm)
